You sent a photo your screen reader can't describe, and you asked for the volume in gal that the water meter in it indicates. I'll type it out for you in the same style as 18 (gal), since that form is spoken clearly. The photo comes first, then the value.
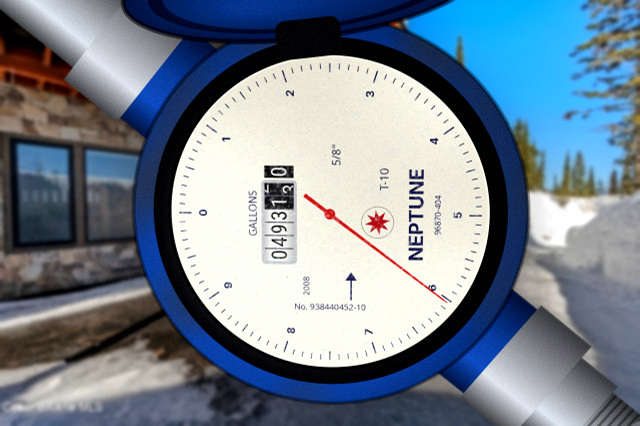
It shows 493126.0 (gal)
